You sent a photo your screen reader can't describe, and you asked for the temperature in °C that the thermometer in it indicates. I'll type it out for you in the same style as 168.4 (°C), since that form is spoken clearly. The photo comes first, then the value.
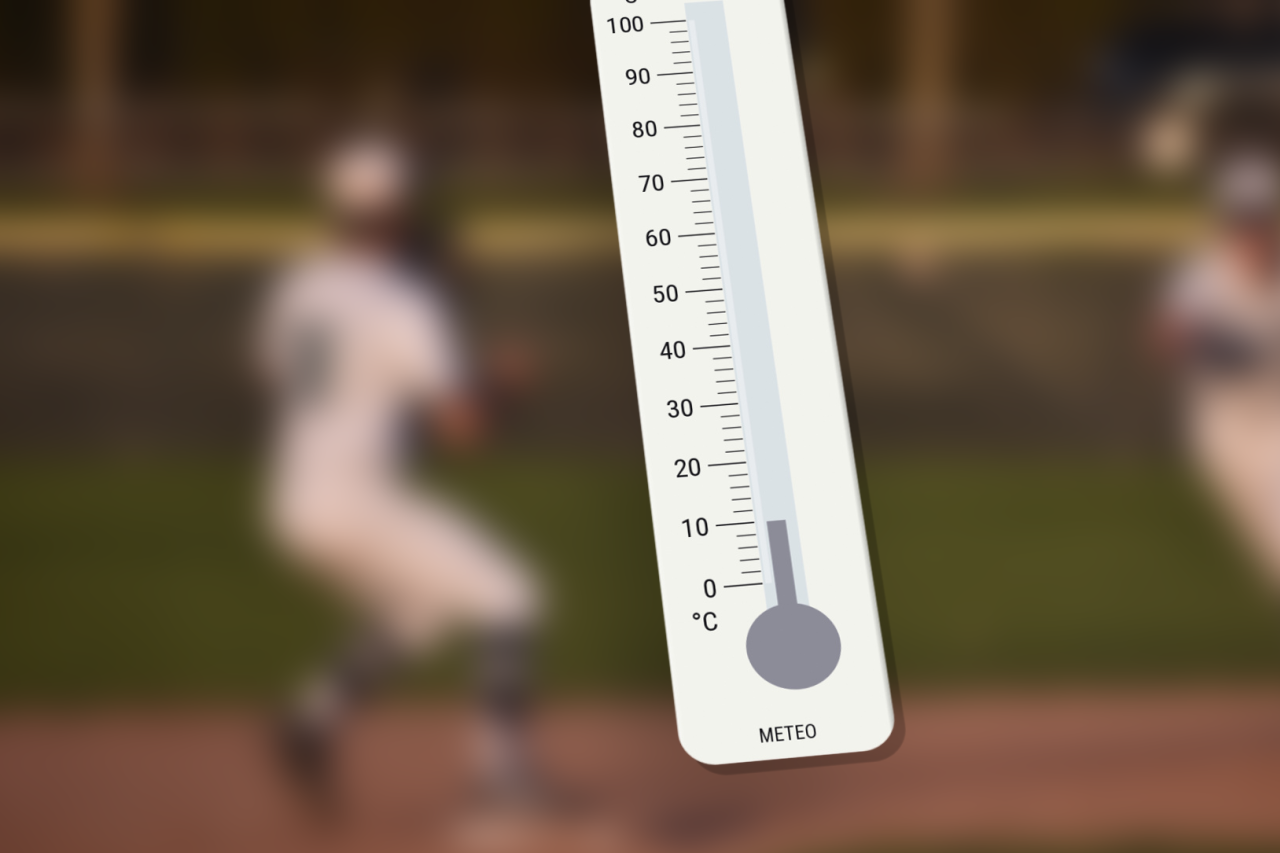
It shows 10 (°C)
